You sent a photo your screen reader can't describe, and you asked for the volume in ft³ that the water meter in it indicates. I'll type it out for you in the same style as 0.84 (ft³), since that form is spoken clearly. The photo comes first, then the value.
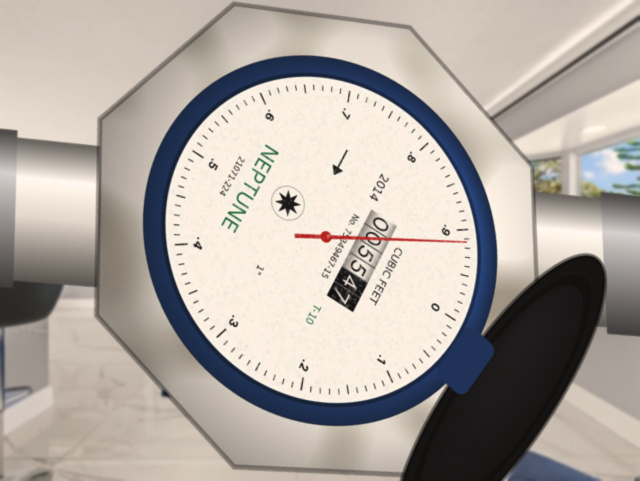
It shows 5546.91 (ft³)
